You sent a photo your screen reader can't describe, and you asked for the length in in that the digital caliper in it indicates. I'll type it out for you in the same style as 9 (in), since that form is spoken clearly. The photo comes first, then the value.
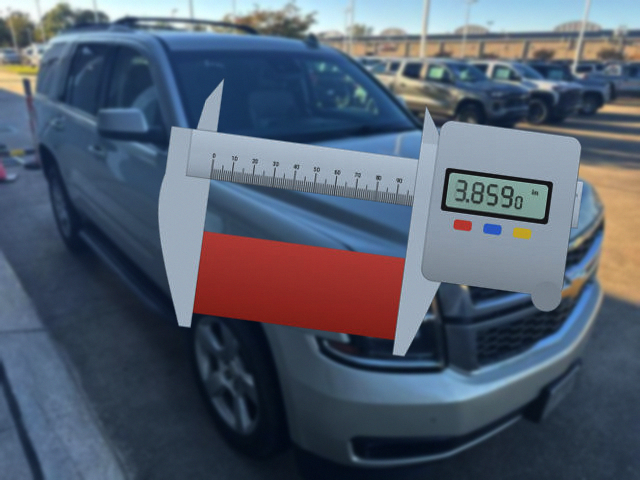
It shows 3.8590 (in)
